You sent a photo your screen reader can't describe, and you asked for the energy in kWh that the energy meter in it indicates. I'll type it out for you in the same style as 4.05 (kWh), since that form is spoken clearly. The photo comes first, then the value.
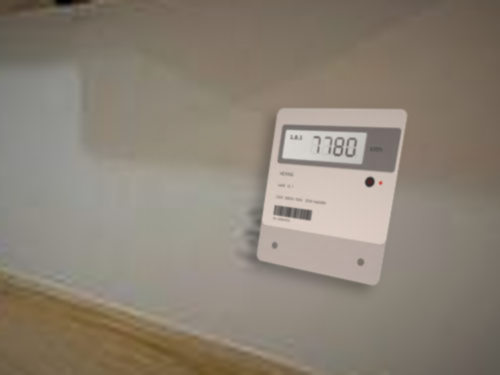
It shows 7780 (kWh)
